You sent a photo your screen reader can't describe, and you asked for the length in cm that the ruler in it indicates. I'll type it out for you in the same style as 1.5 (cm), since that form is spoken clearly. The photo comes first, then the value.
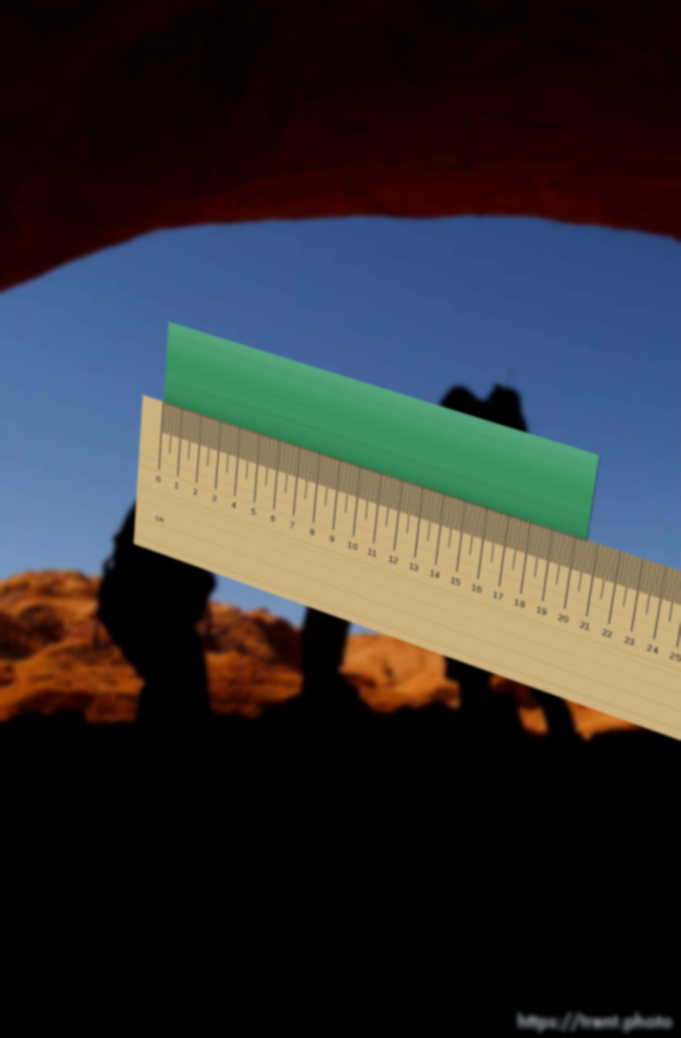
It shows 20.5 (cm)
